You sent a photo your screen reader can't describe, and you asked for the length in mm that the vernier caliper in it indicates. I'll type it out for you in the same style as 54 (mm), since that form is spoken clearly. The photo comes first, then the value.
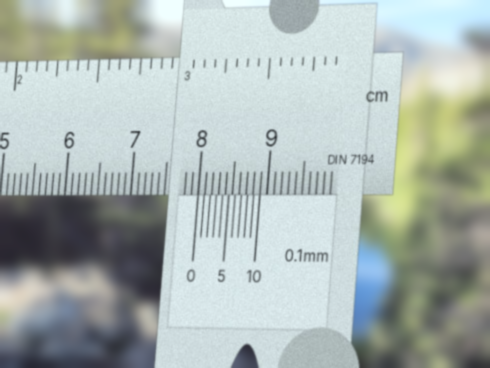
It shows 80.0 (mm)
